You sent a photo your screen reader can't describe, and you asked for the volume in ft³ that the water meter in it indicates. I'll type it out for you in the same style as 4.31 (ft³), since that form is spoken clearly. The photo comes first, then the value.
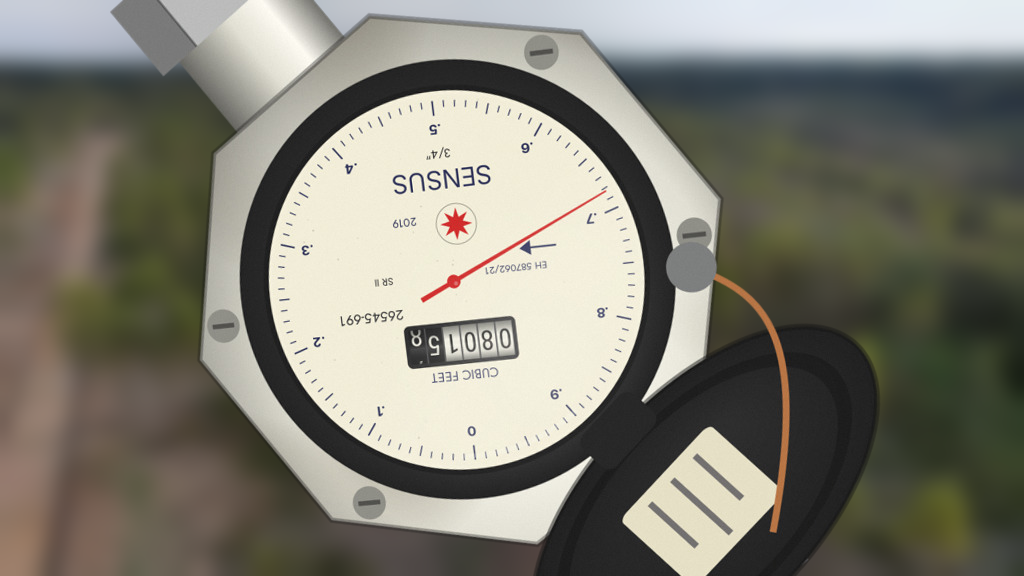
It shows 80157.68 (ft³)
